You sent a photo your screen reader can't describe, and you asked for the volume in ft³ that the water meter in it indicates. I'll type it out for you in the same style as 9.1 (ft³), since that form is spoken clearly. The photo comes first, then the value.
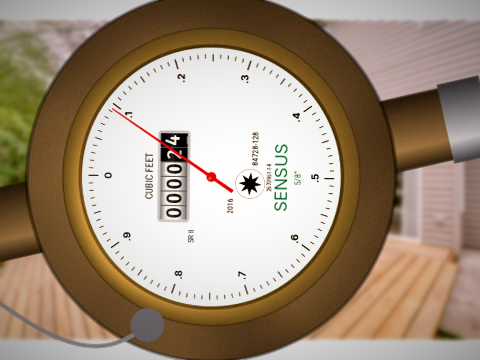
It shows 24.09 (ft³)
